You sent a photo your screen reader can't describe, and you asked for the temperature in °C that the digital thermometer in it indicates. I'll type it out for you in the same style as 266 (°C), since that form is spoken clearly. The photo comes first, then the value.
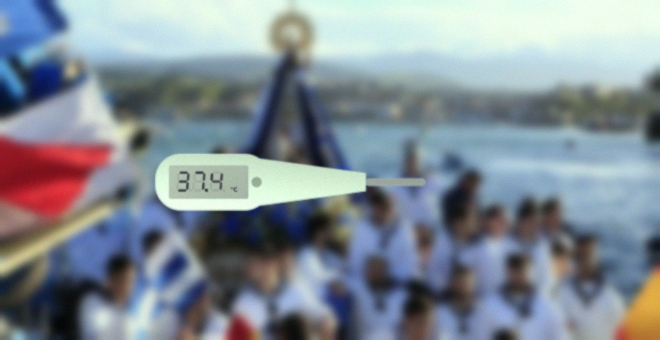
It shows 37.4 (°C)
